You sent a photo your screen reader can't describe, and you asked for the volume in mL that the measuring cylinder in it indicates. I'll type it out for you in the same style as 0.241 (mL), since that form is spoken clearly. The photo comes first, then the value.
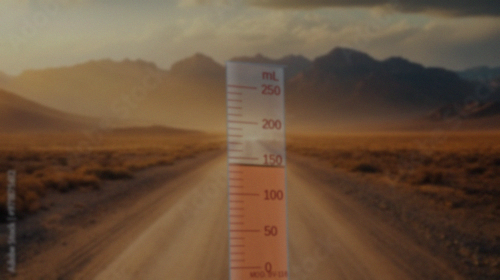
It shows 140 (mL)
